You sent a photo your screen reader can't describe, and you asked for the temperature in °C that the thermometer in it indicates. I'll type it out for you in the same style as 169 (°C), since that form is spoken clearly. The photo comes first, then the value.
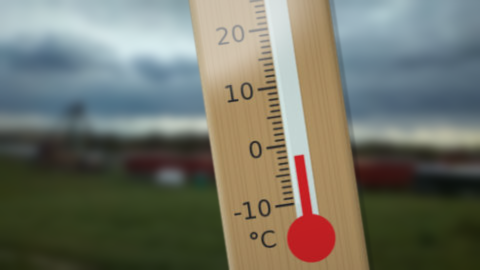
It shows -2 (°C)
